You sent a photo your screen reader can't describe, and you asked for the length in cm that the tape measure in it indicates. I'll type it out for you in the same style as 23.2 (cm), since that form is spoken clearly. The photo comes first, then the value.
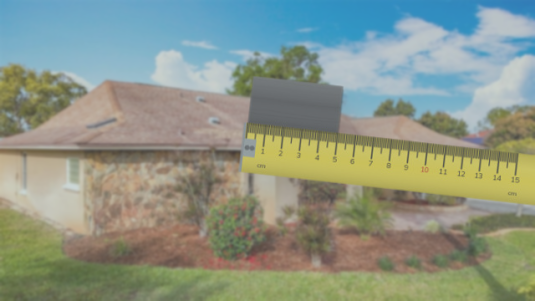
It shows 5 (cm)
